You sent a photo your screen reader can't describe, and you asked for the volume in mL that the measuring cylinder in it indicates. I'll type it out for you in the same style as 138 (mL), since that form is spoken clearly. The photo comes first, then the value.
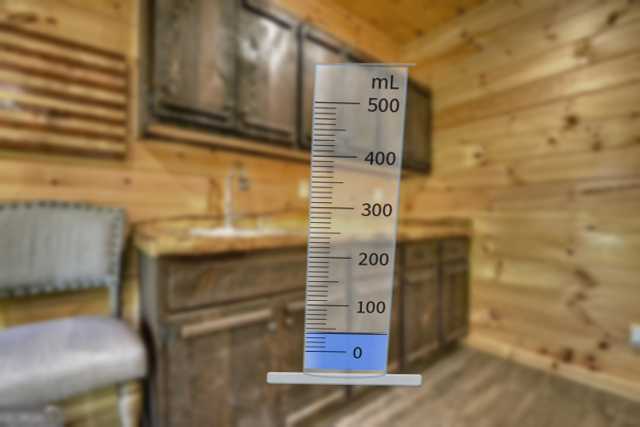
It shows 40 (mL)
